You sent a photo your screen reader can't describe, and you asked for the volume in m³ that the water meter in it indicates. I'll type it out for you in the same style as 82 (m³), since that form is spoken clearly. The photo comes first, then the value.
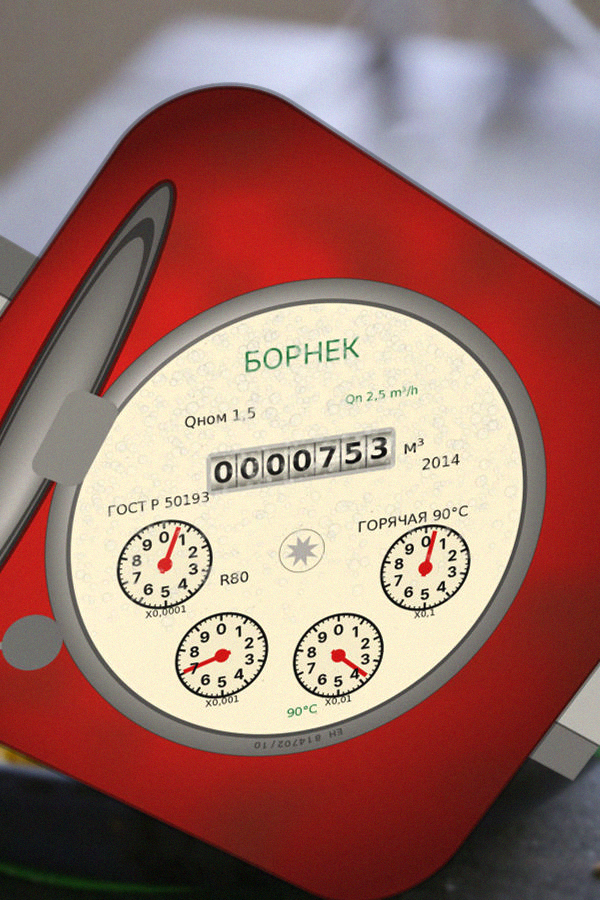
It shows 753.0370 (m³)
